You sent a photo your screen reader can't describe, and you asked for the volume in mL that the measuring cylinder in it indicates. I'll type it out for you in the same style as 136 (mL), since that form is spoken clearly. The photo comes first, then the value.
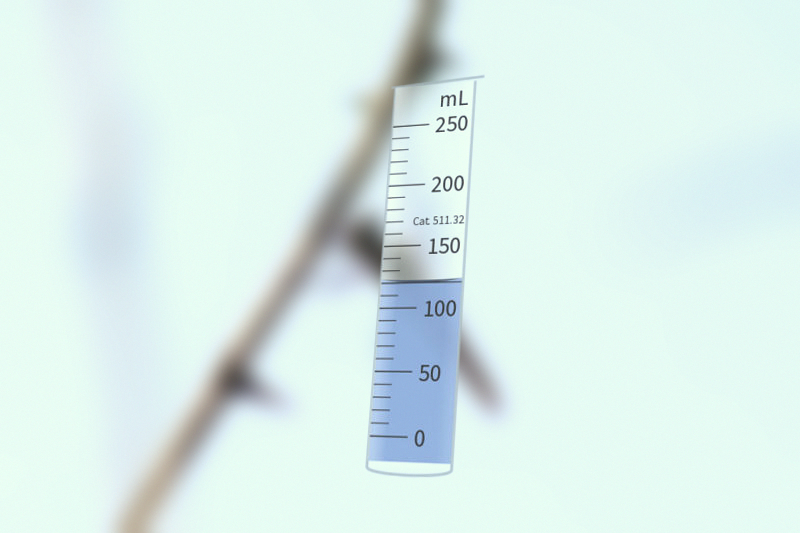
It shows 120 (mL)
